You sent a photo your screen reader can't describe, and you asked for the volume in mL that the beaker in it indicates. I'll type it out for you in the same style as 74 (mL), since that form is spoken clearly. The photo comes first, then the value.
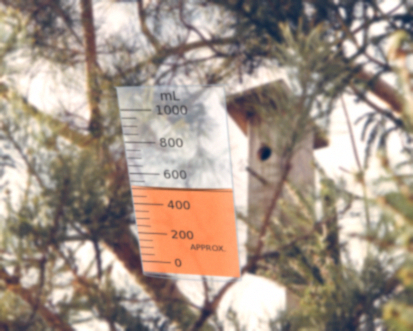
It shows 500 (mL)
